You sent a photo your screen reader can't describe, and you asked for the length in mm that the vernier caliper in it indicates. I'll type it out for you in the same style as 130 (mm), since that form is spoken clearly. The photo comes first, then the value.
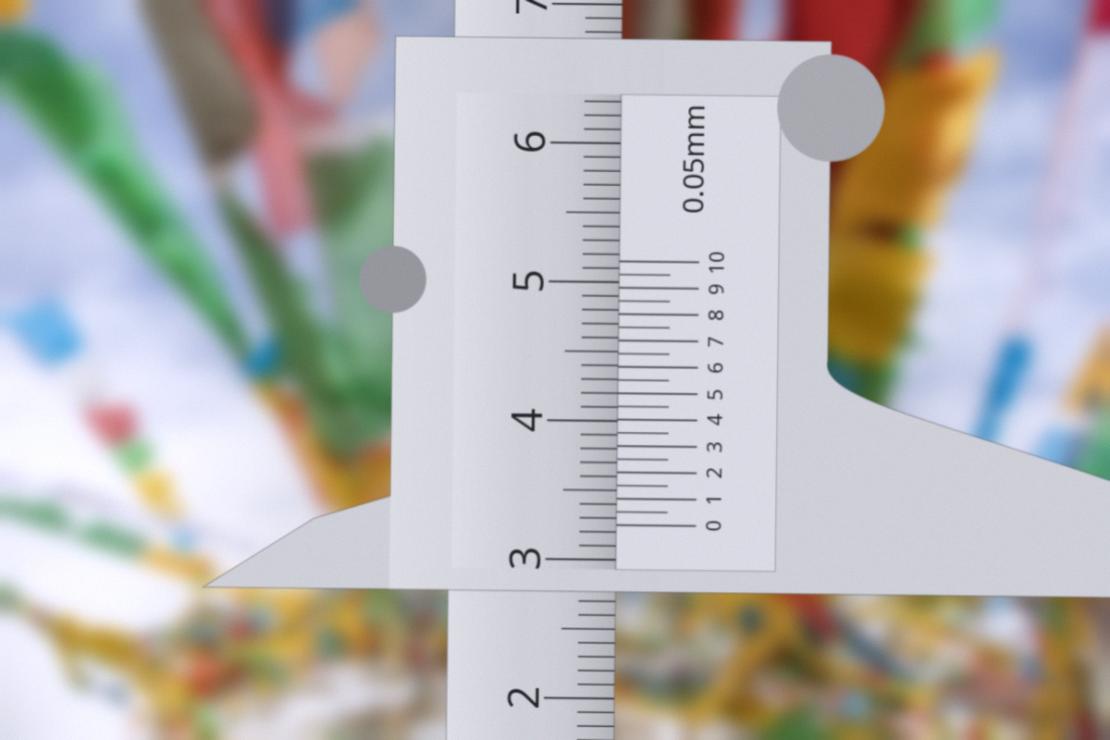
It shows 32.5 (mm)
